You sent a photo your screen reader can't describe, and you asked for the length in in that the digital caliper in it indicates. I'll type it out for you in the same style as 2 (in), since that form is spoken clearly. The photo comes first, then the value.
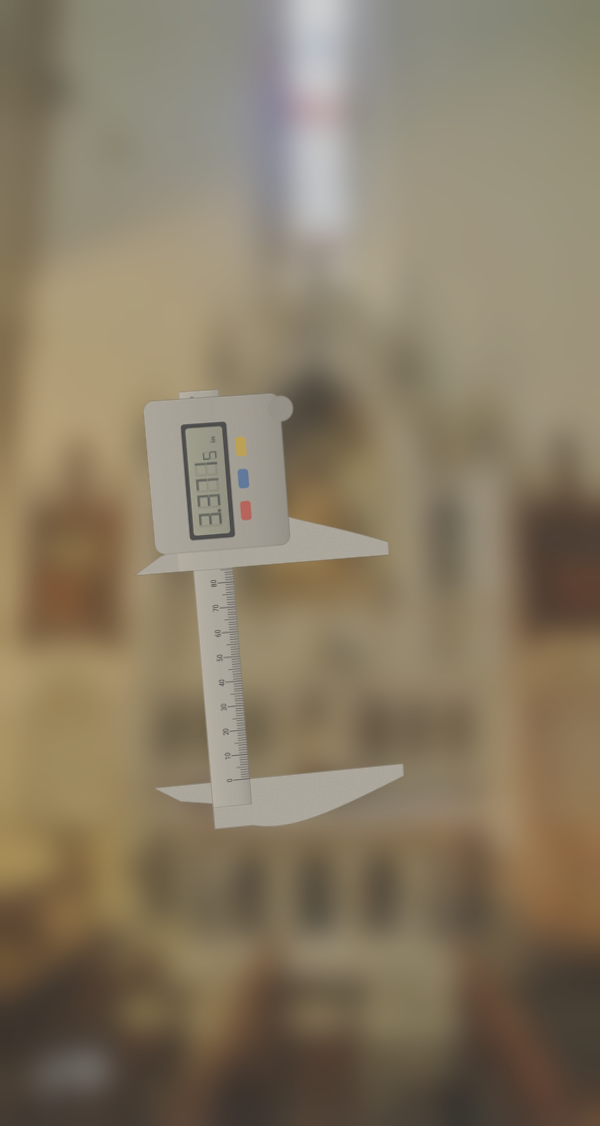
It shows 3.3715 (in)
